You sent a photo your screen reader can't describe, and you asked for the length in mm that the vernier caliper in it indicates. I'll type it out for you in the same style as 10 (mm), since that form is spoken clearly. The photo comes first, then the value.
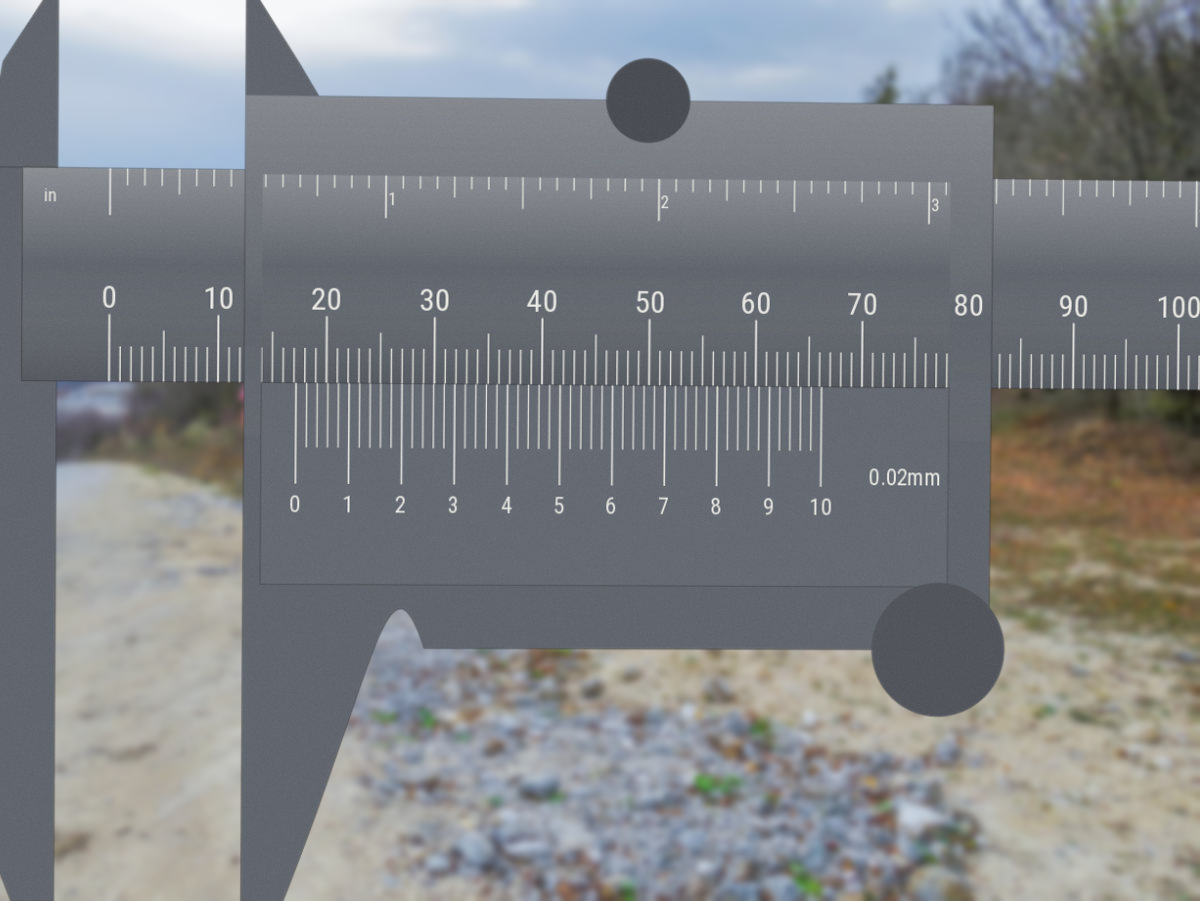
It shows 17.2 (mm)
